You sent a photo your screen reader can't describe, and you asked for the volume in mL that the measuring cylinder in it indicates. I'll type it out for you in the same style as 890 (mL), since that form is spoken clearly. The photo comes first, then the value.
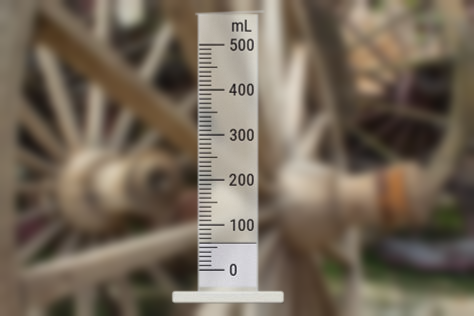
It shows 60 (mL)
